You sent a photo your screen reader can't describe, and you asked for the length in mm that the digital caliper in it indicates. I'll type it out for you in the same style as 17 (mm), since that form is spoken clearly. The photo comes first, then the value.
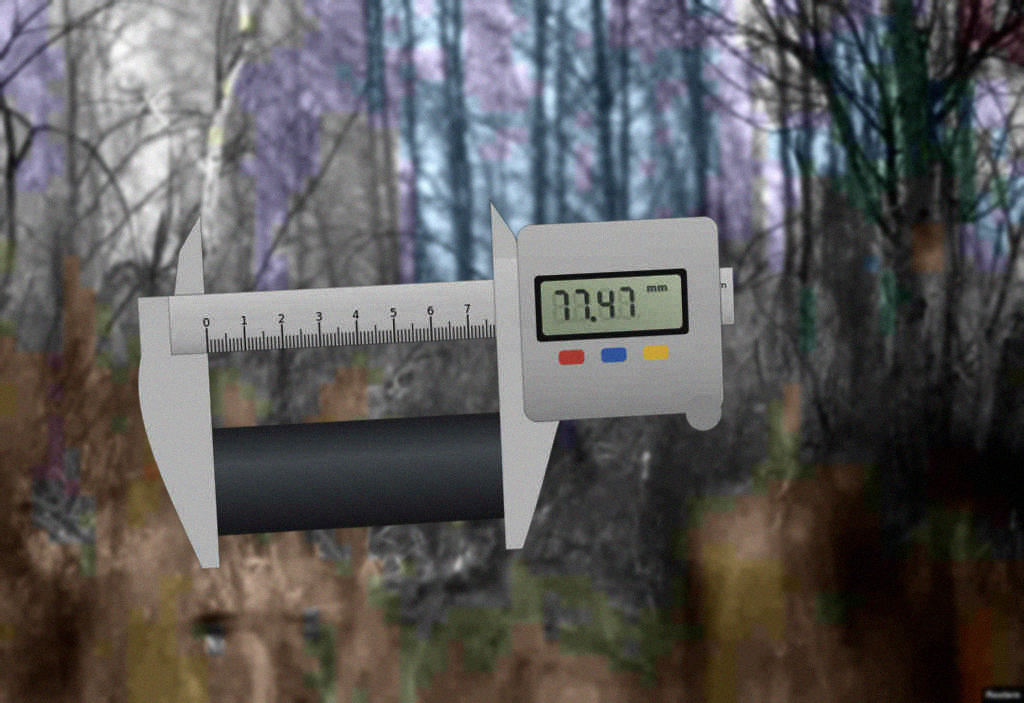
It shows 77.47 (mm)
